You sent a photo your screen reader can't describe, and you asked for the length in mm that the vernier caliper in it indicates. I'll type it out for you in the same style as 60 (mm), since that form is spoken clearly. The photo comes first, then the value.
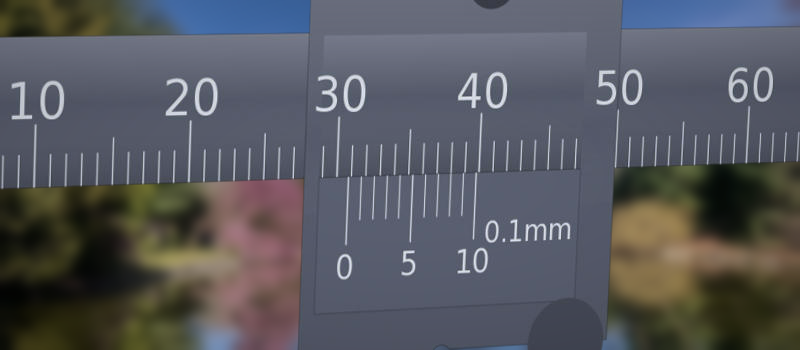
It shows 30.8 (mm)
